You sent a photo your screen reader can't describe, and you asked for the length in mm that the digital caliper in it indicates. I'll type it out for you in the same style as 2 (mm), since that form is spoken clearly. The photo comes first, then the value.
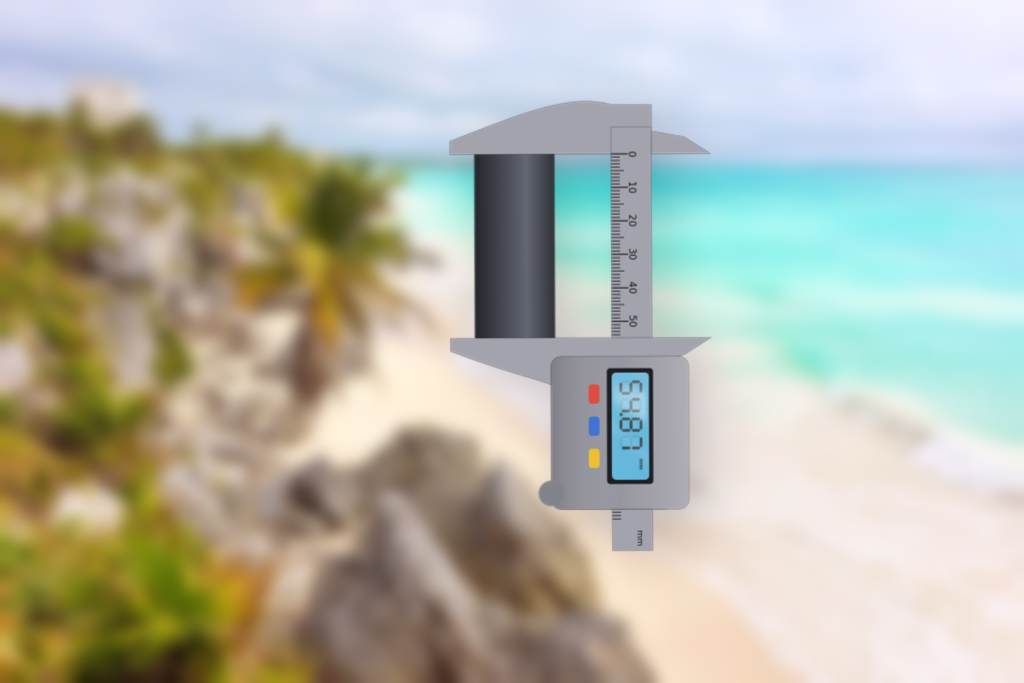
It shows 54.87 (mm)
